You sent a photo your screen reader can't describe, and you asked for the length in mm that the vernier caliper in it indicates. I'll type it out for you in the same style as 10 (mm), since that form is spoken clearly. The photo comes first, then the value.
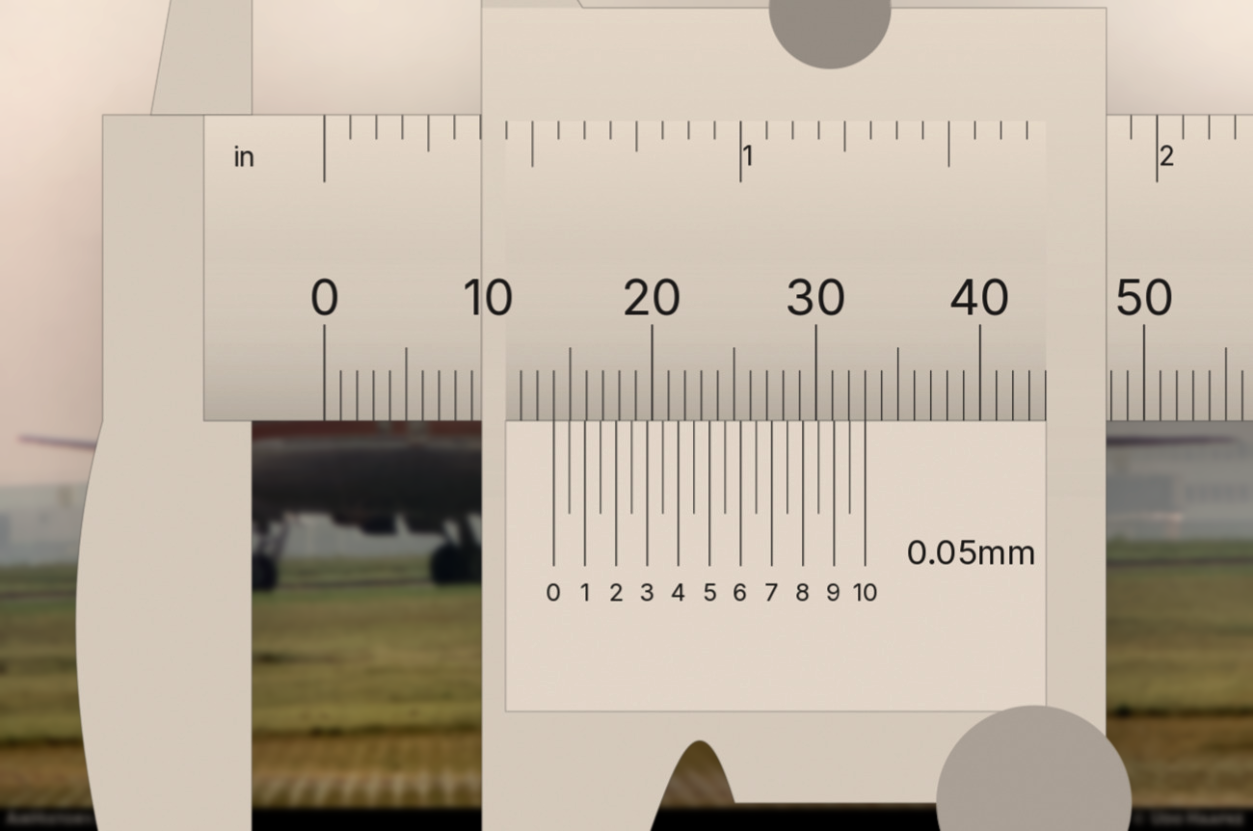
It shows 14.0 (mm)
